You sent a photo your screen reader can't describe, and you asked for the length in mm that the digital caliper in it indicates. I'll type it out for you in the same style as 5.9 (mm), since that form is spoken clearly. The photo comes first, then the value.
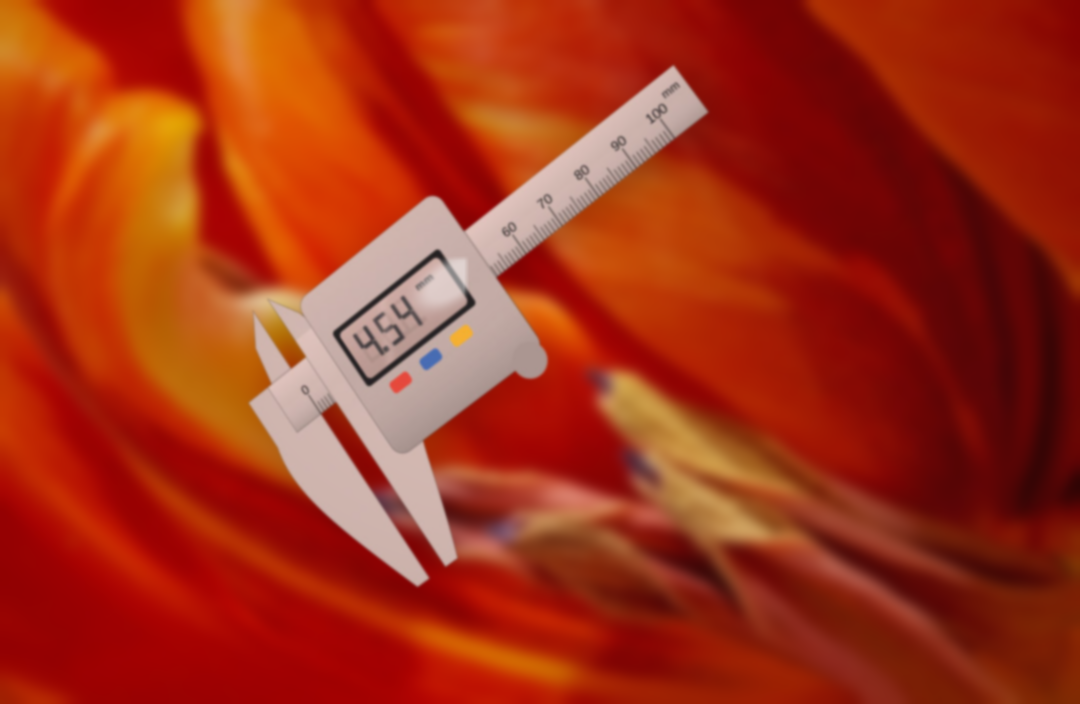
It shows 4.54 (mm)
